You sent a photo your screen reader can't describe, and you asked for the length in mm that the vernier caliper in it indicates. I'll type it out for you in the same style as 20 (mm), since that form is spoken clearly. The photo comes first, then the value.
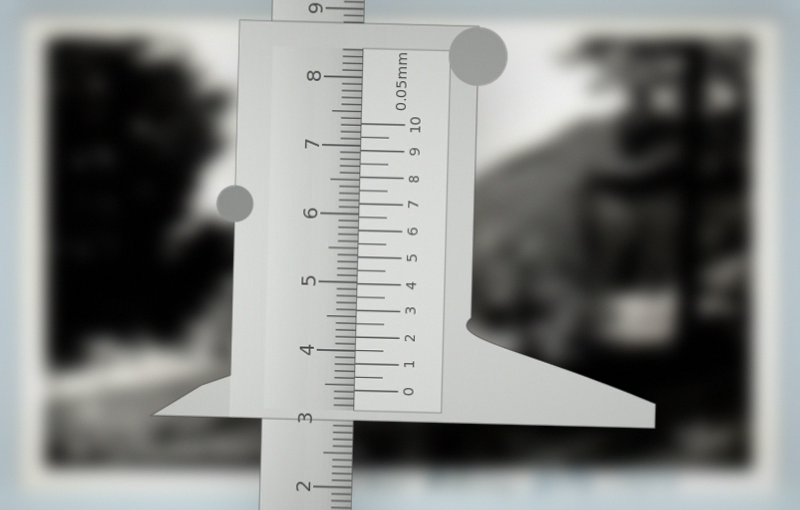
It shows 34.2 (mm)
